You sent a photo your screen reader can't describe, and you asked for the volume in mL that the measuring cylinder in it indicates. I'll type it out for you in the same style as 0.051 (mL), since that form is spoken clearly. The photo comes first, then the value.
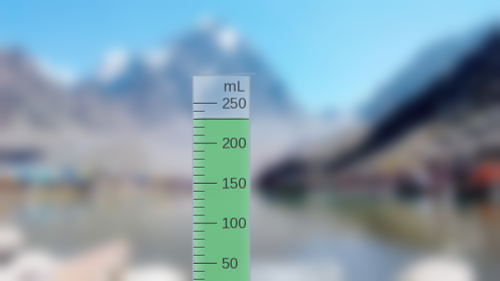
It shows 230 (mL)
